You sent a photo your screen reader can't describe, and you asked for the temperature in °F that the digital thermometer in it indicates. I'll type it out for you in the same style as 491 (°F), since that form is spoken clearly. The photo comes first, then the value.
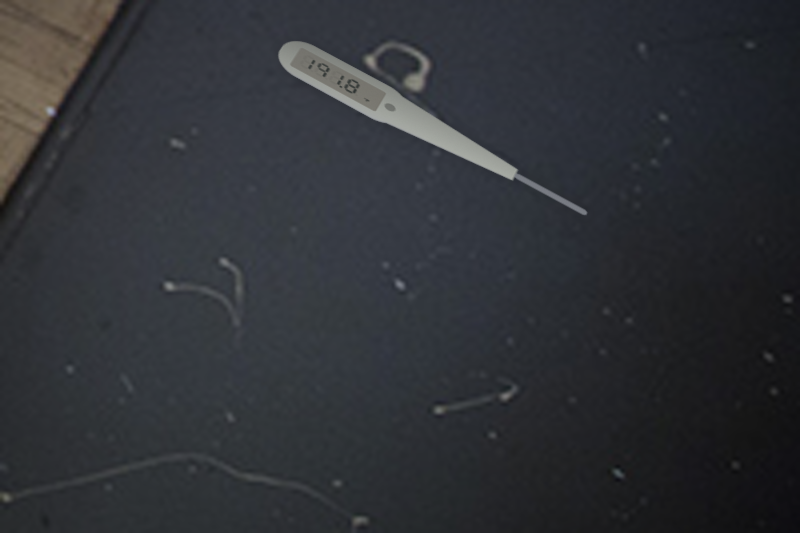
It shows 191.8 (°F)
